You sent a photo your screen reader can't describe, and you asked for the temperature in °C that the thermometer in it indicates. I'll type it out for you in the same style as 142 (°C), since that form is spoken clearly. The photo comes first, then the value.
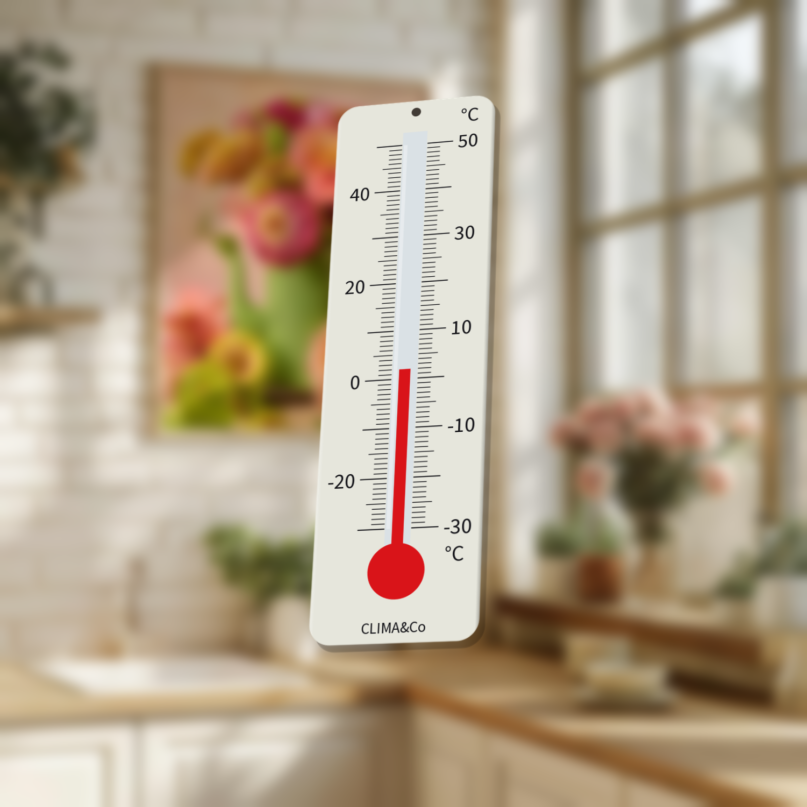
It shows 2 (°C)
